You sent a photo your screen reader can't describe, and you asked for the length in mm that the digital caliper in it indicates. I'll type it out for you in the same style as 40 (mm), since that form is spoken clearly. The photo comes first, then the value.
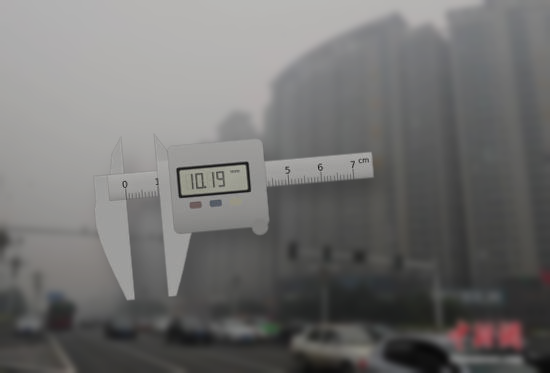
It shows 10.19 (mm)
